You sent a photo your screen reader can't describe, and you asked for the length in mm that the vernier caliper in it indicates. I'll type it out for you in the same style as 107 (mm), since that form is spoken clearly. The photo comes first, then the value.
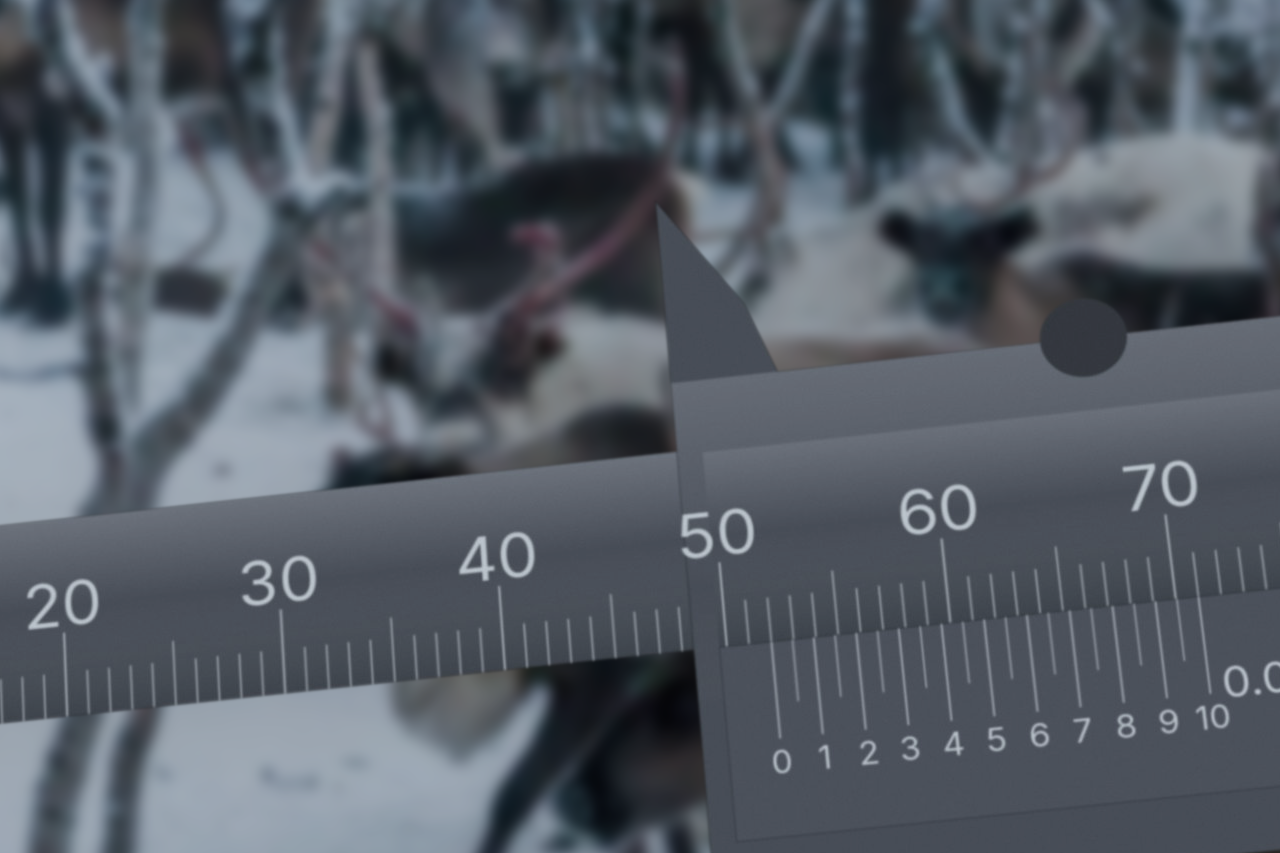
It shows 52.0 (mm)
